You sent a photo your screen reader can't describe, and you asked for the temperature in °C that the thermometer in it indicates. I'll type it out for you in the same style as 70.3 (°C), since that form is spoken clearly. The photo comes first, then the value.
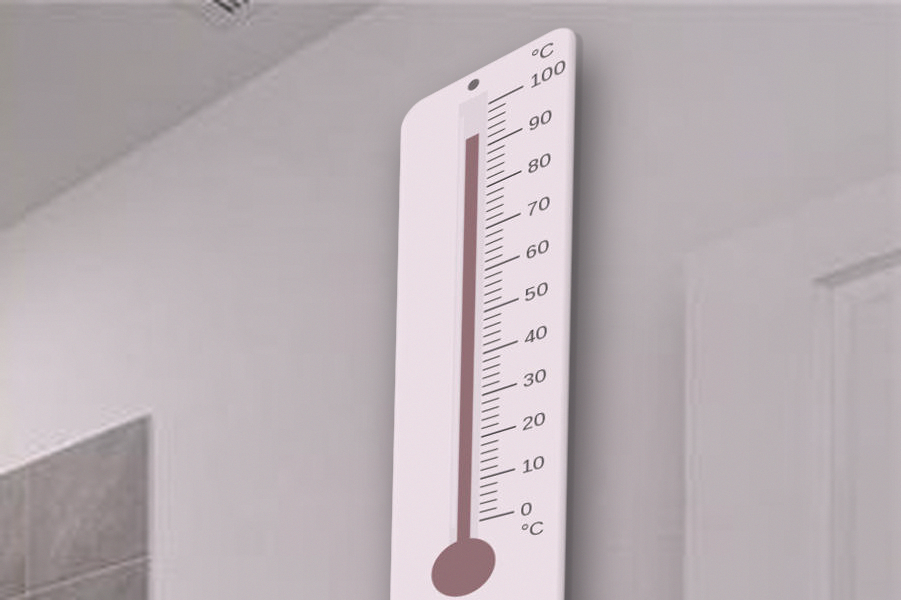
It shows 94 (°C)
